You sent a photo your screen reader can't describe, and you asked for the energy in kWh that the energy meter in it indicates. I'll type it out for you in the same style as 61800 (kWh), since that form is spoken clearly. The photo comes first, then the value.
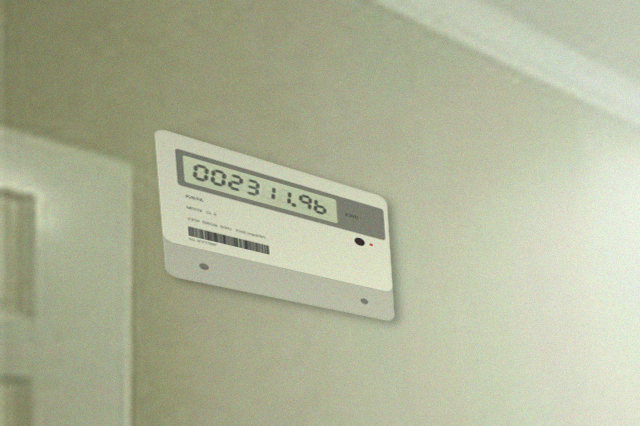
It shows 2311.96 (kWh)
